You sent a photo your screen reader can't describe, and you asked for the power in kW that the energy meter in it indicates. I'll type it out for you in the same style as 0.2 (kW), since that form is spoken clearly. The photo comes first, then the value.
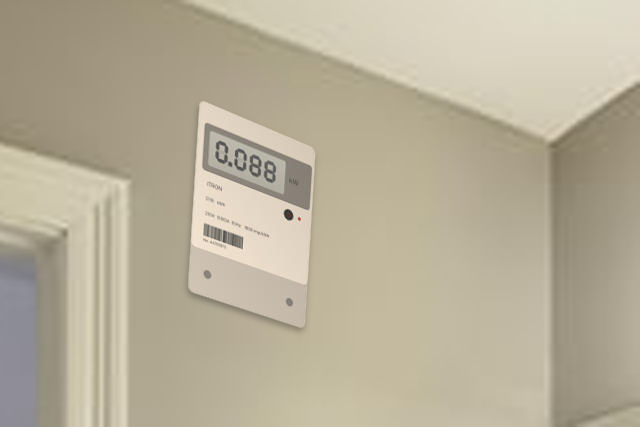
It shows 0.088 (kW)
